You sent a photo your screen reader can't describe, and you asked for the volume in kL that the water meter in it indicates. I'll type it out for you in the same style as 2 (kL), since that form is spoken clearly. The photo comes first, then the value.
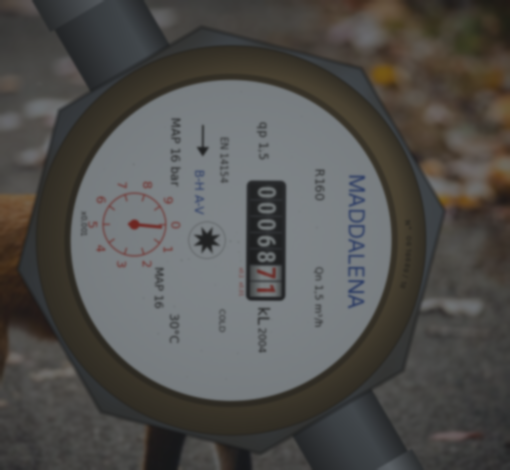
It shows 68.710 (kL)
